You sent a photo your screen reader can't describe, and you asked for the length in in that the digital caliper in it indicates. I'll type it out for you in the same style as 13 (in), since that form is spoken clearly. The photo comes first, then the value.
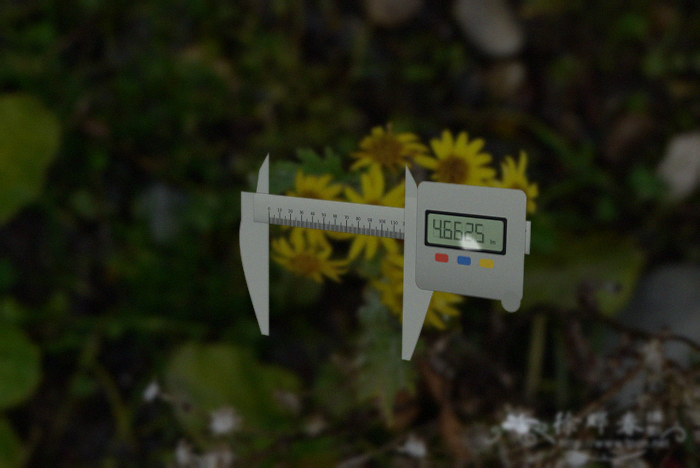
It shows 4.6625 (in)
